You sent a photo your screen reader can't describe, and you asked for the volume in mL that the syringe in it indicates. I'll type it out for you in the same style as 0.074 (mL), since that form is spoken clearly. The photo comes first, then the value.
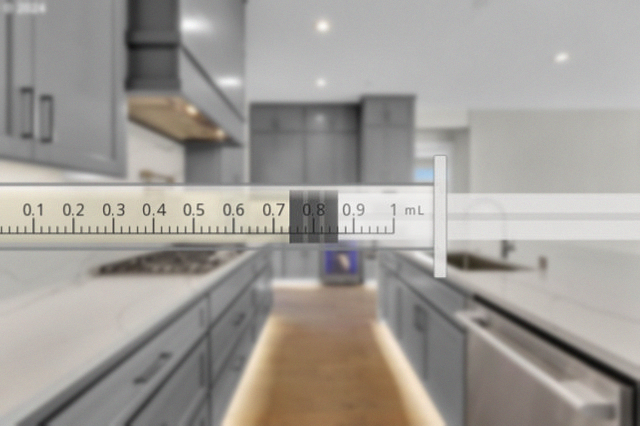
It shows 0.74 (mL)
